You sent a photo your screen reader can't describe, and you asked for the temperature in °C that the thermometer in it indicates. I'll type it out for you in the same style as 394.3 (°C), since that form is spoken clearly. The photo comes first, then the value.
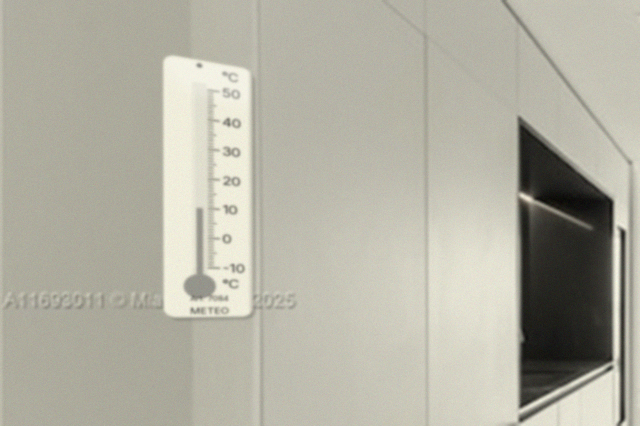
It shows 10 (°C)
